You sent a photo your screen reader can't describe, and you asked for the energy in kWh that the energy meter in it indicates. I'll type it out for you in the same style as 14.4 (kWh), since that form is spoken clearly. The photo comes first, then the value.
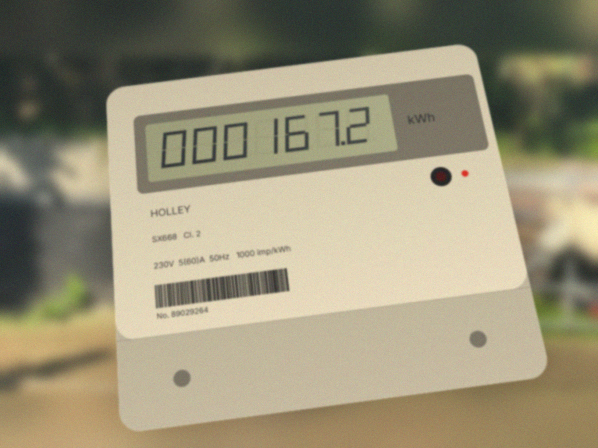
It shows 167.2 (kWh)
